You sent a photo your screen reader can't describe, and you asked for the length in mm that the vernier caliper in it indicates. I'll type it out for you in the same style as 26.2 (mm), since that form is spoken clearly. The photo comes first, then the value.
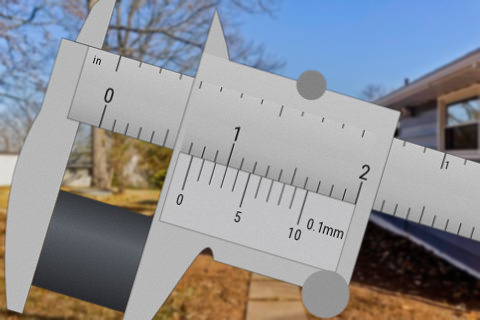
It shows 7.3 (mm)
